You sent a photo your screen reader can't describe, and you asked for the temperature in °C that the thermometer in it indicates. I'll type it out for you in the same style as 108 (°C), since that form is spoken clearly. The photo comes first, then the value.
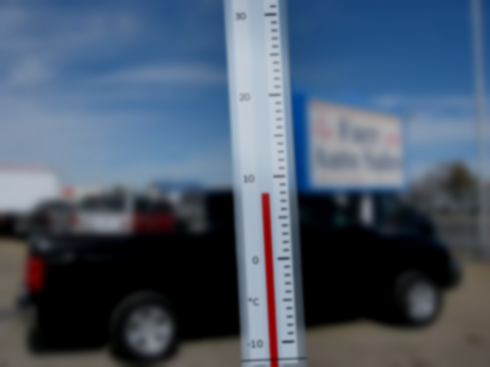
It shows 8 (°C)
